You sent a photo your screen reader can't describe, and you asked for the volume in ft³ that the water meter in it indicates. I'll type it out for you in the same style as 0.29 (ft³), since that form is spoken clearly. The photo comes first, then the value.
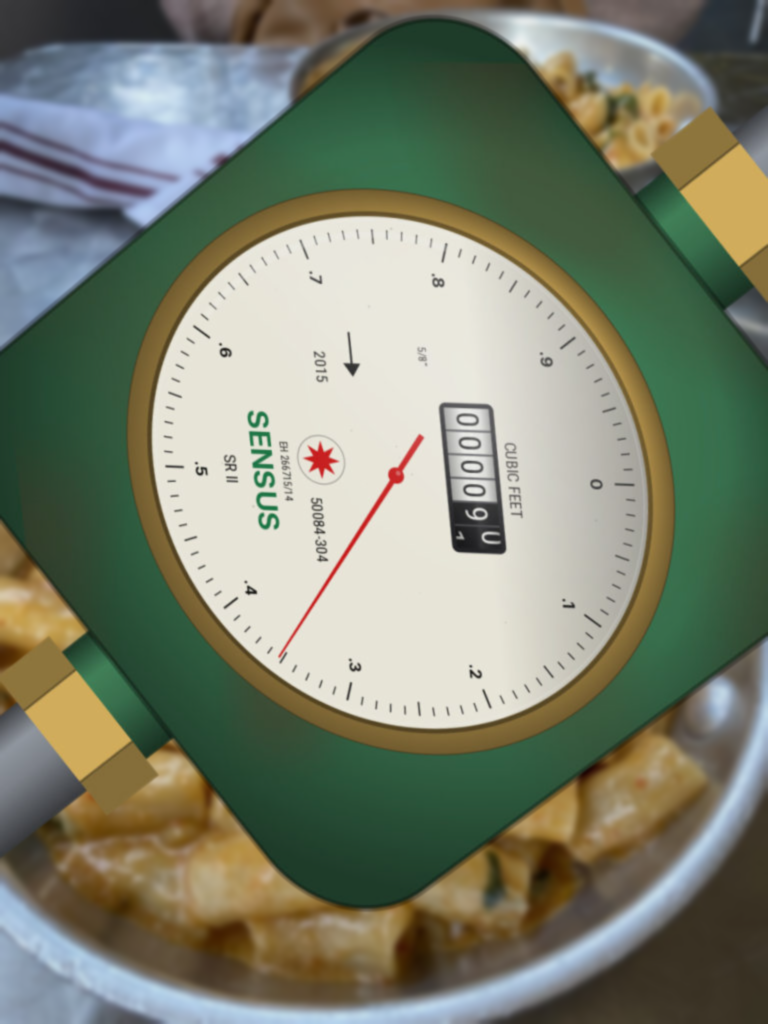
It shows 90.35 (ft³)
